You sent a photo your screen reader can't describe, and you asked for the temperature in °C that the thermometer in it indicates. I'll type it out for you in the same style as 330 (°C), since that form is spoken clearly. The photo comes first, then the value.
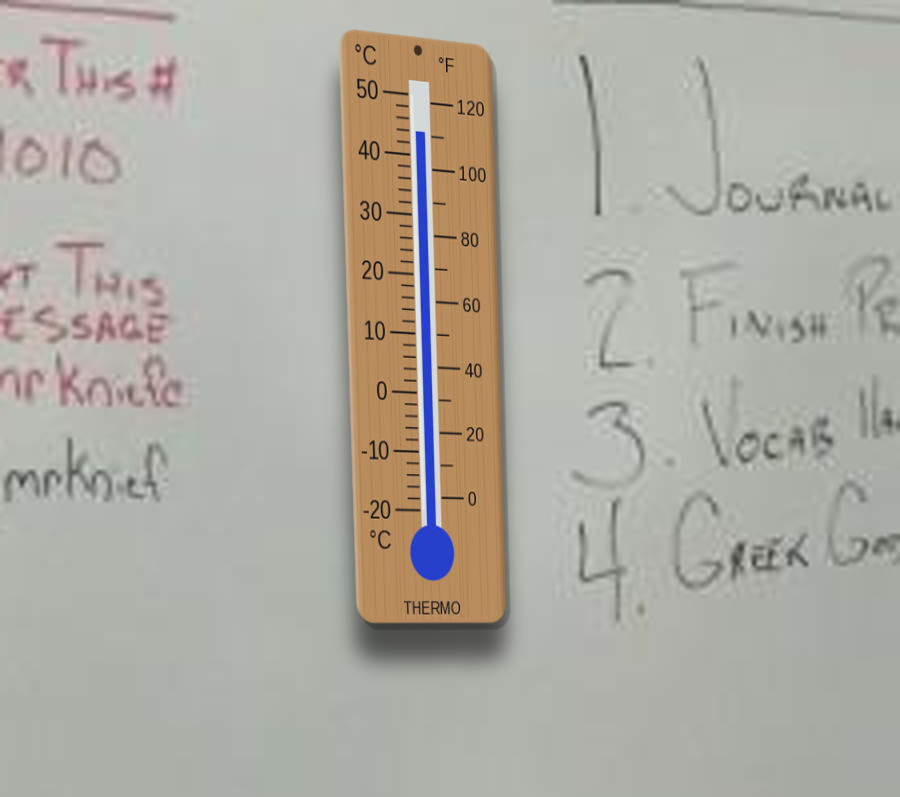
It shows 44 (°C)
